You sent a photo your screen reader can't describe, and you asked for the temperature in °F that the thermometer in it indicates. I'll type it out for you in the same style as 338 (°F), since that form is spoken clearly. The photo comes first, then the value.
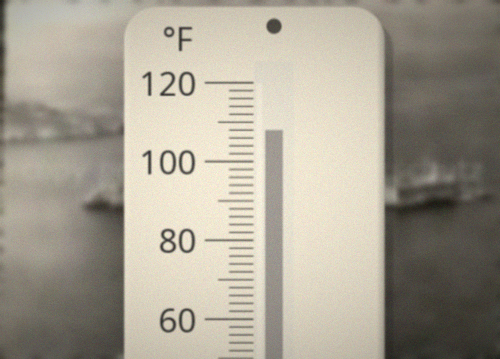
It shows 108 (°F)
